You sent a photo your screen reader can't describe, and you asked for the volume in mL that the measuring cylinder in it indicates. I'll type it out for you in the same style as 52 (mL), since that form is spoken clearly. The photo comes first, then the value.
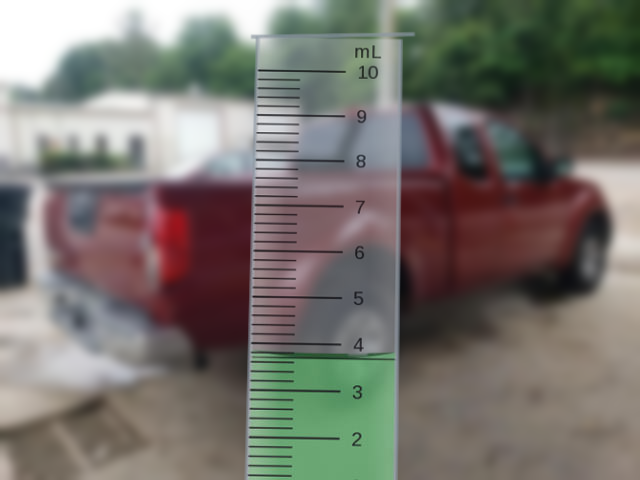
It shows 3.7 (mL)
